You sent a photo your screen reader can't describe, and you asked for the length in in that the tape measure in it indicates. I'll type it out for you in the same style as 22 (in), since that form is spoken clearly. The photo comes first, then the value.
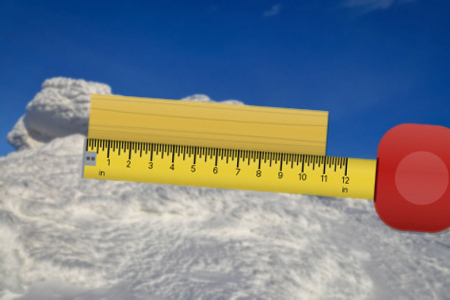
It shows 11 (in)
